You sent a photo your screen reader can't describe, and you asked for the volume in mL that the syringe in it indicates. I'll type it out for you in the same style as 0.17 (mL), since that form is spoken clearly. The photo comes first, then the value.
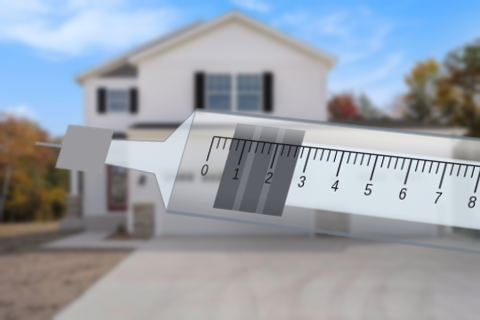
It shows 0.6 (mL)
